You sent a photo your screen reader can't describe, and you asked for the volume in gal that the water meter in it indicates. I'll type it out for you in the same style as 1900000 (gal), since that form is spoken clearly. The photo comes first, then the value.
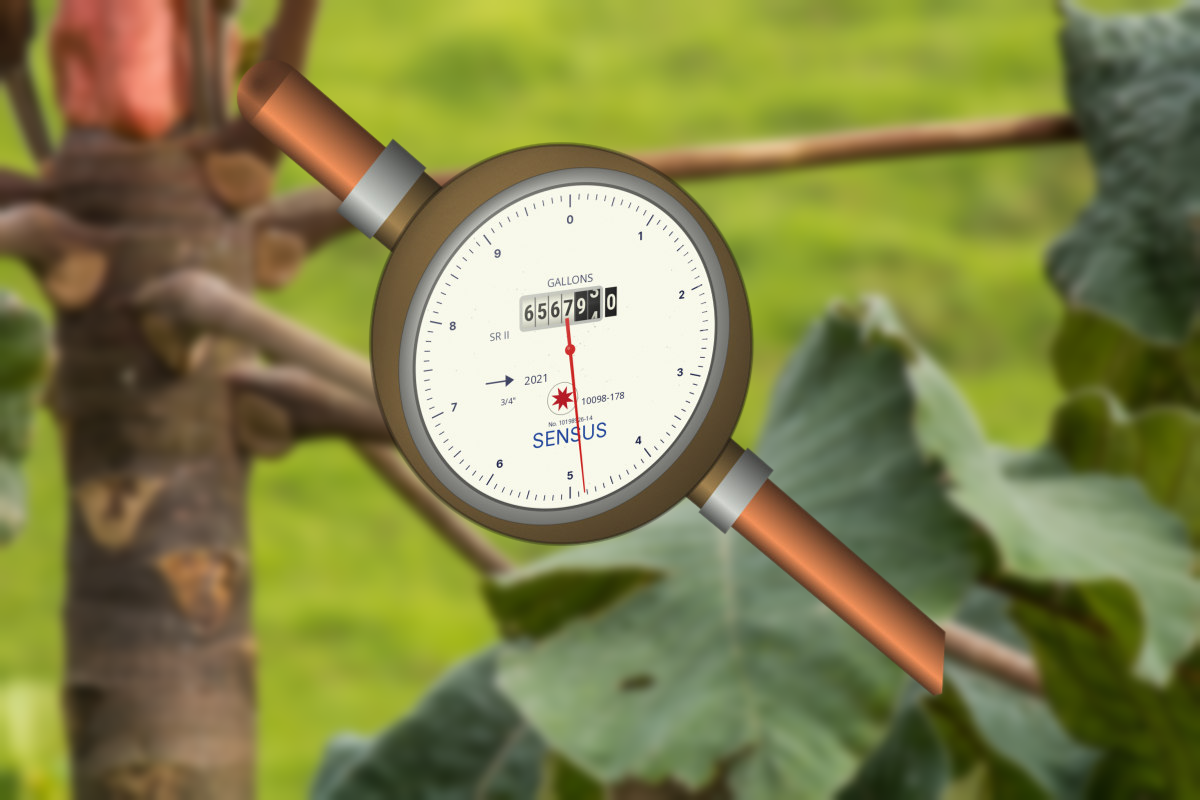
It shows 6567934.8 (gal)
